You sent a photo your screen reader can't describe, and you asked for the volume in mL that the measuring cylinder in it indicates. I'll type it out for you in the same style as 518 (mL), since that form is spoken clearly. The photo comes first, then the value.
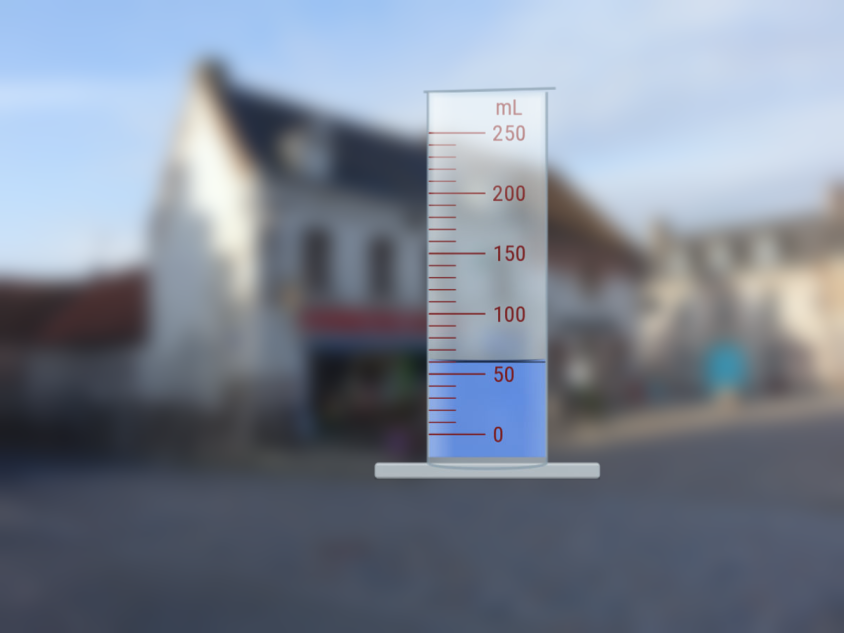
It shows 60 (mL)
